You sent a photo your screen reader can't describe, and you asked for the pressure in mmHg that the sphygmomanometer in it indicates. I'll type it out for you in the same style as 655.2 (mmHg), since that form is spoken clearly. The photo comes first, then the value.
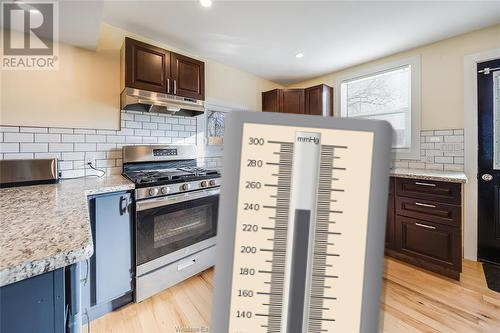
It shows 240 (mmHg)
